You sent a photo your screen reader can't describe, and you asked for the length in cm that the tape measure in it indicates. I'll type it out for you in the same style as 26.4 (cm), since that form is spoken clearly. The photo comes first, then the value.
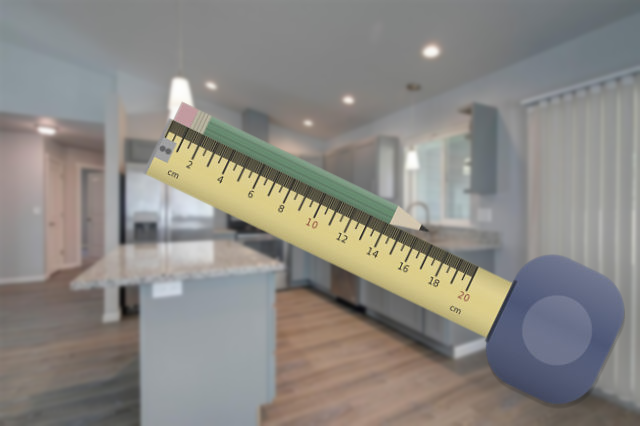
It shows 16.5 (cm)
